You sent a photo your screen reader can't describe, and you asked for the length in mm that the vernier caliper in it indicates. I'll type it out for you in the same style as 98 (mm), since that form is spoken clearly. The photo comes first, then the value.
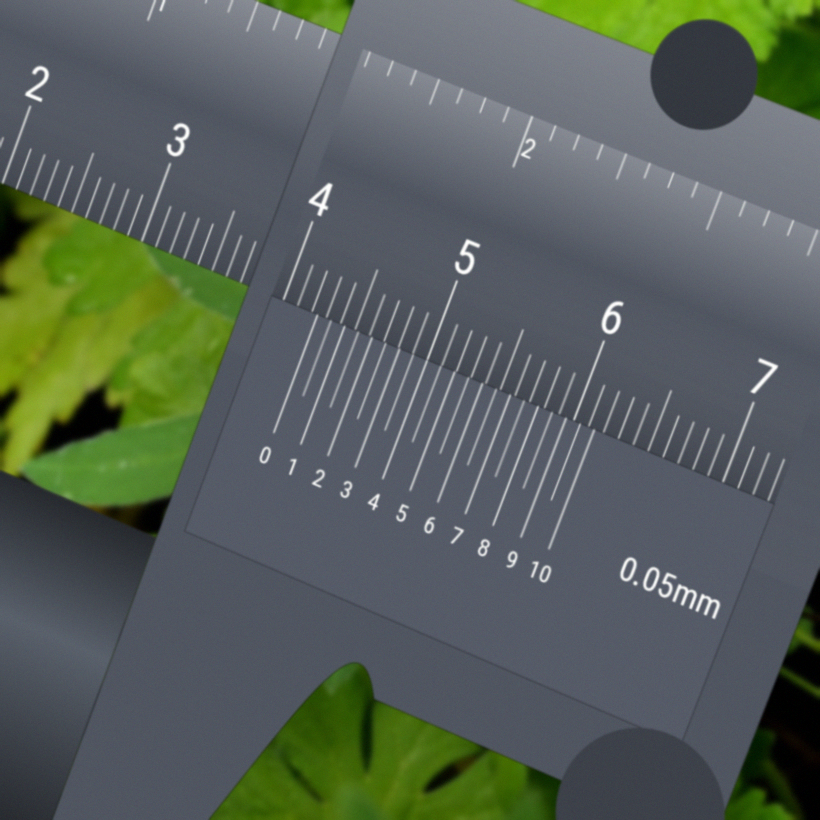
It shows 42.4 (mm)
